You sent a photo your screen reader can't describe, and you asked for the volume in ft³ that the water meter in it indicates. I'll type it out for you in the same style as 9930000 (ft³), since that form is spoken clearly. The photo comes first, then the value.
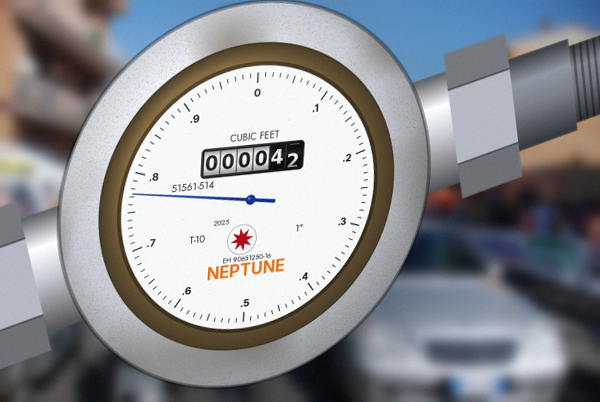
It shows 41.77 (ft³)
